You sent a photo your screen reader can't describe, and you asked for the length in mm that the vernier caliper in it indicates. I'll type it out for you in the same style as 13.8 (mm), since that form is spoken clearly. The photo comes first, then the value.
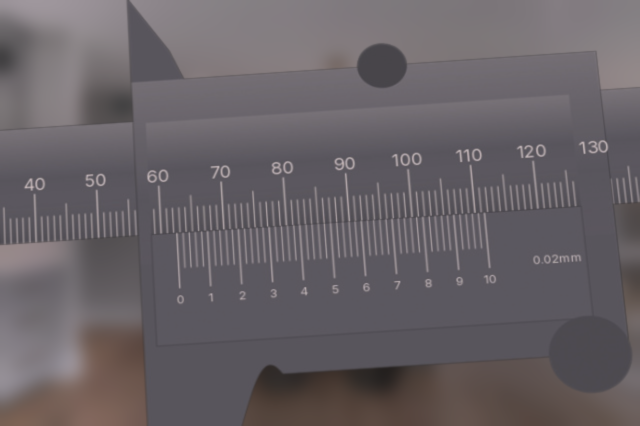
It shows 62.5 (mm)
